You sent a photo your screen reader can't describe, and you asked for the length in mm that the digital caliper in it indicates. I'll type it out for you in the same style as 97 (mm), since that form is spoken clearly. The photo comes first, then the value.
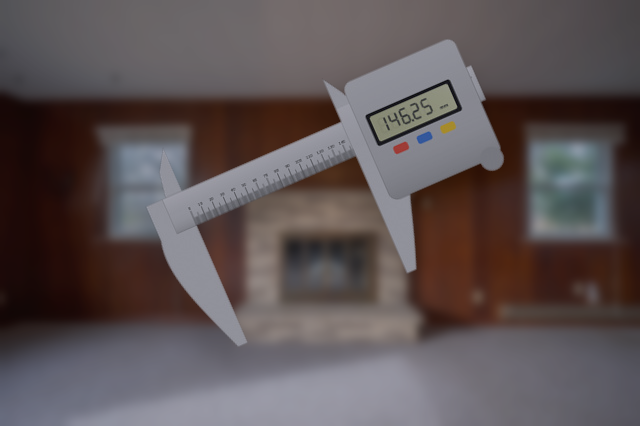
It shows 146.25 (mm)
